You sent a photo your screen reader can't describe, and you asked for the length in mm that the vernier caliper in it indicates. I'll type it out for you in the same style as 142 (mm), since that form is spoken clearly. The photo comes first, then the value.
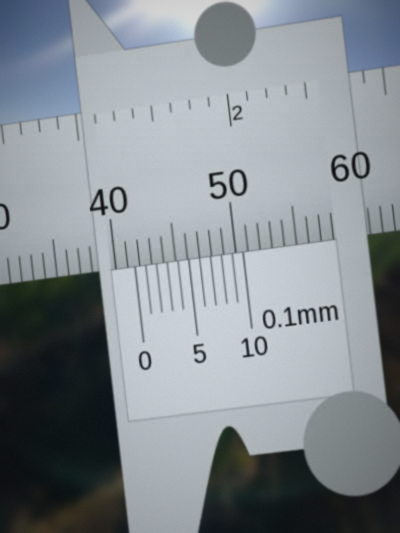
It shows 41.6 (mm)
